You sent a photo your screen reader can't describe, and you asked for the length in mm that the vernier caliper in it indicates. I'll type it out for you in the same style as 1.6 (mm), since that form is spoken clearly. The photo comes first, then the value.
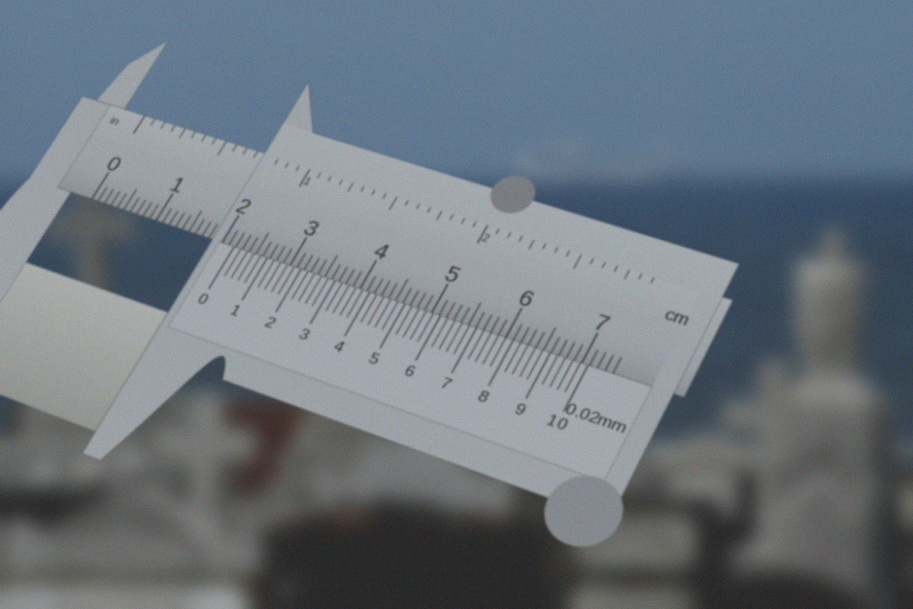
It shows 21.8 (mm)
